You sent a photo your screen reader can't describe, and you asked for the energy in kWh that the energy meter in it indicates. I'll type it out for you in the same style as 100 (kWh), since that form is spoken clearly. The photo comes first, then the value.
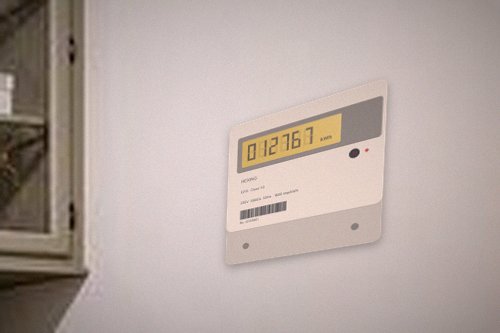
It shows 12767 (kWh)
